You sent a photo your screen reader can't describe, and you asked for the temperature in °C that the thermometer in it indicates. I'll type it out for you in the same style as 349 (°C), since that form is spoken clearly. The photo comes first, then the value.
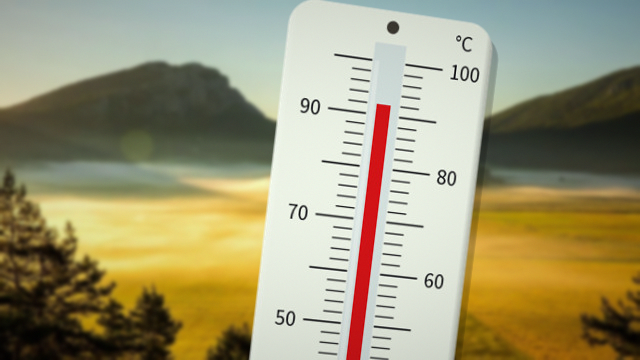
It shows 92 (°C)
